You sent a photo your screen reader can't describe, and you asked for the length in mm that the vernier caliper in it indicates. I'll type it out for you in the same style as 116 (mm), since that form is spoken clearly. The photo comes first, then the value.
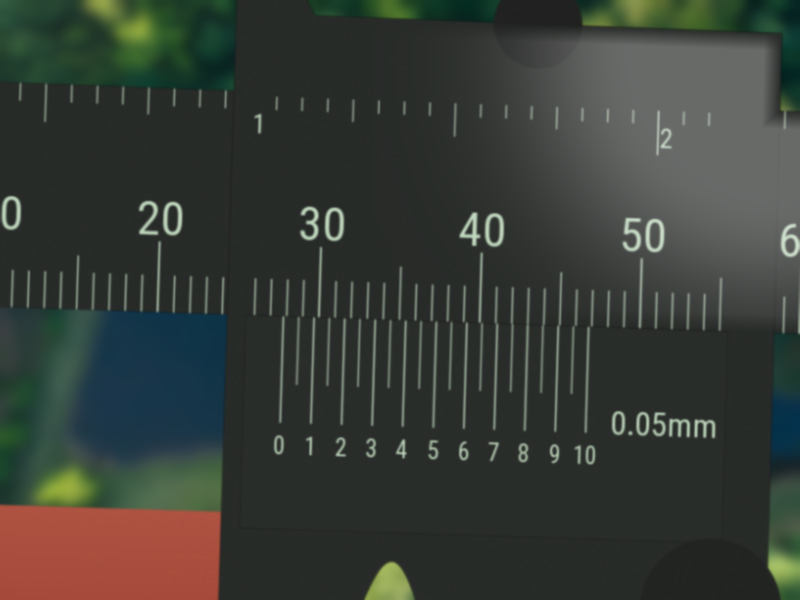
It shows 27.8 (mm)
